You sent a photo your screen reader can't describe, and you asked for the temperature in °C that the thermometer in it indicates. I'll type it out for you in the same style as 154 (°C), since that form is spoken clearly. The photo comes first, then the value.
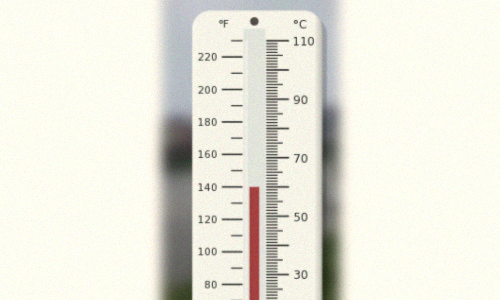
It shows 60 (°C)
